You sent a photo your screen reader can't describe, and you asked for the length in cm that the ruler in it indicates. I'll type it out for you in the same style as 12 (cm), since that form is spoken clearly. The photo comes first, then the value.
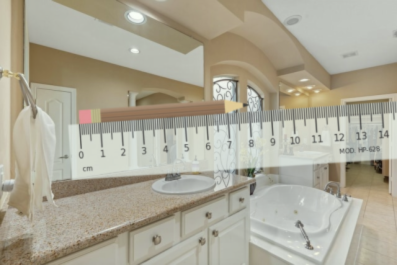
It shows 8 (cm)
